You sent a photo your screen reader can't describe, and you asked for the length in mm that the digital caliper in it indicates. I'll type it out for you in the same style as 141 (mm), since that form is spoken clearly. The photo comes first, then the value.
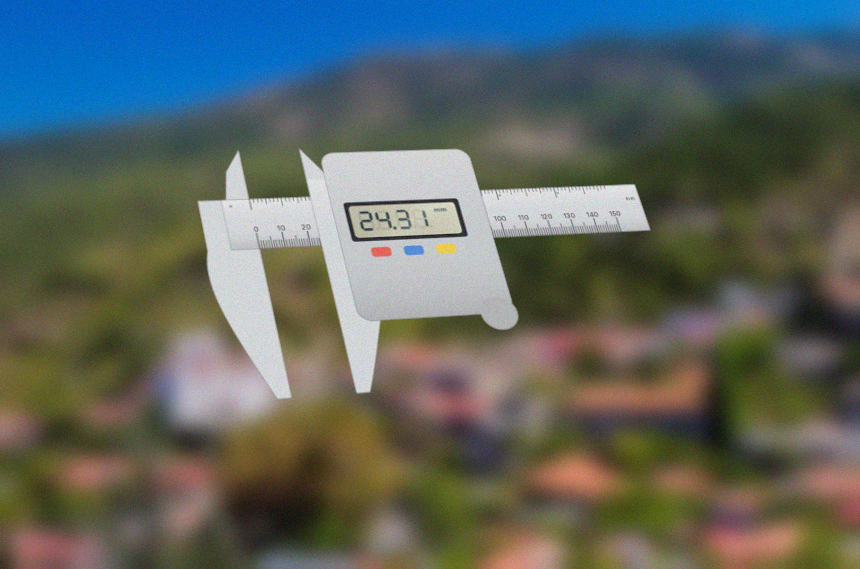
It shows 24.31 (mm)
